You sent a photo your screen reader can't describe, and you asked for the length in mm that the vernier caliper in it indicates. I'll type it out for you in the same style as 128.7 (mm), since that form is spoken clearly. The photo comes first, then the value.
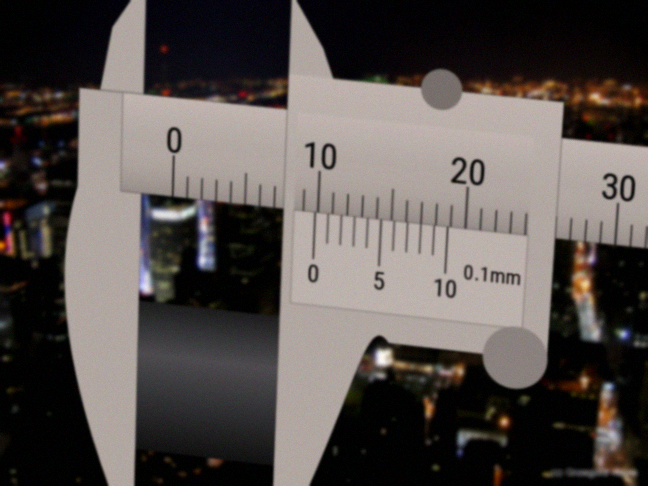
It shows 9.8 (mm)
